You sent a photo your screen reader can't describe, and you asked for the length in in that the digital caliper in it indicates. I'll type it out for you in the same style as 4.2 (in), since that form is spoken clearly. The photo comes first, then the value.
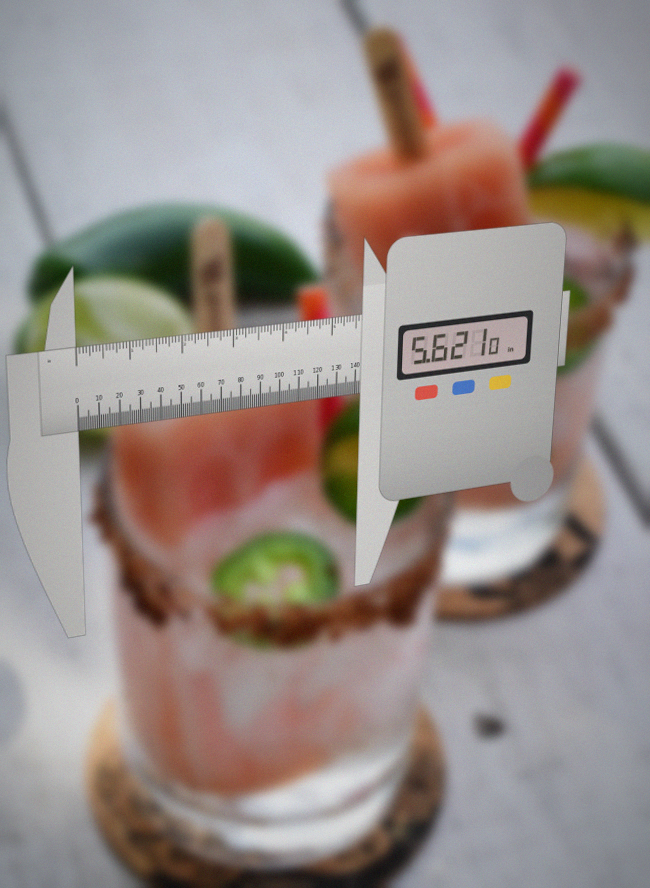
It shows 5.6210 (in)
